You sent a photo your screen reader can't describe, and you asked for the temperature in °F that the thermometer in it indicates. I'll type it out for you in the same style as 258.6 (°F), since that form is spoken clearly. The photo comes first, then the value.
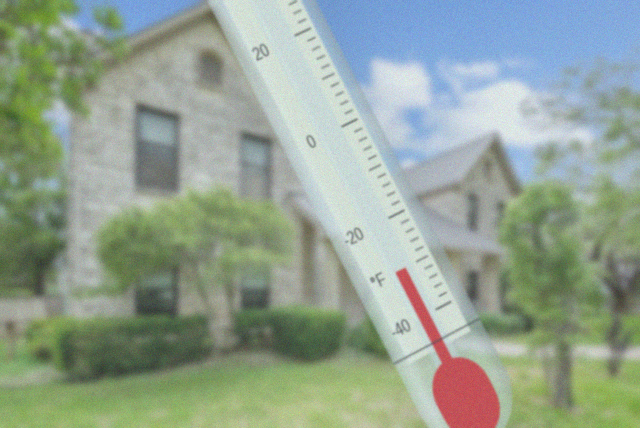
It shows -30 (°F)
